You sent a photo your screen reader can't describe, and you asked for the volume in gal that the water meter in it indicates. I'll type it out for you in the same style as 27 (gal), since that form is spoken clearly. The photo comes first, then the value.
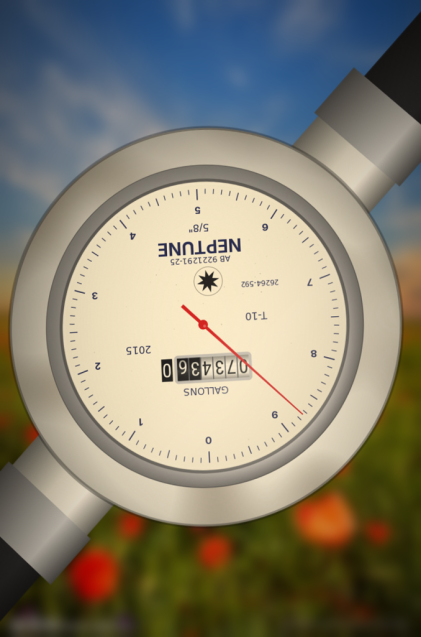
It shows 734358.7 (gal)
